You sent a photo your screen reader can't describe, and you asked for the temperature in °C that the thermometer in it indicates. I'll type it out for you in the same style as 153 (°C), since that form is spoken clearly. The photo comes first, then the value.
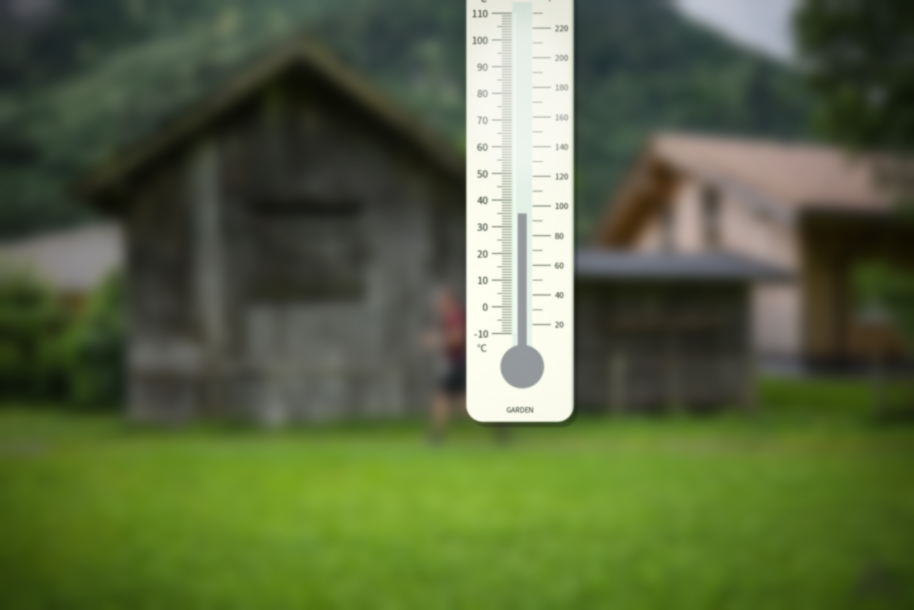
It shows 35 (°C)
